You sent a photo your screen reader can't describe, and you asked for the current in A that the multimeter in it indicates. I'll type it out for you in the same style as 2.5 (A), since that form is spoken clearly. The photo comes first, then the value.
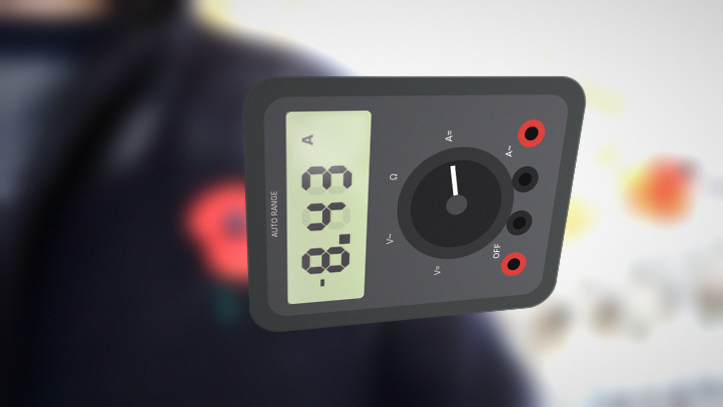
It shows -8.43 (A)
